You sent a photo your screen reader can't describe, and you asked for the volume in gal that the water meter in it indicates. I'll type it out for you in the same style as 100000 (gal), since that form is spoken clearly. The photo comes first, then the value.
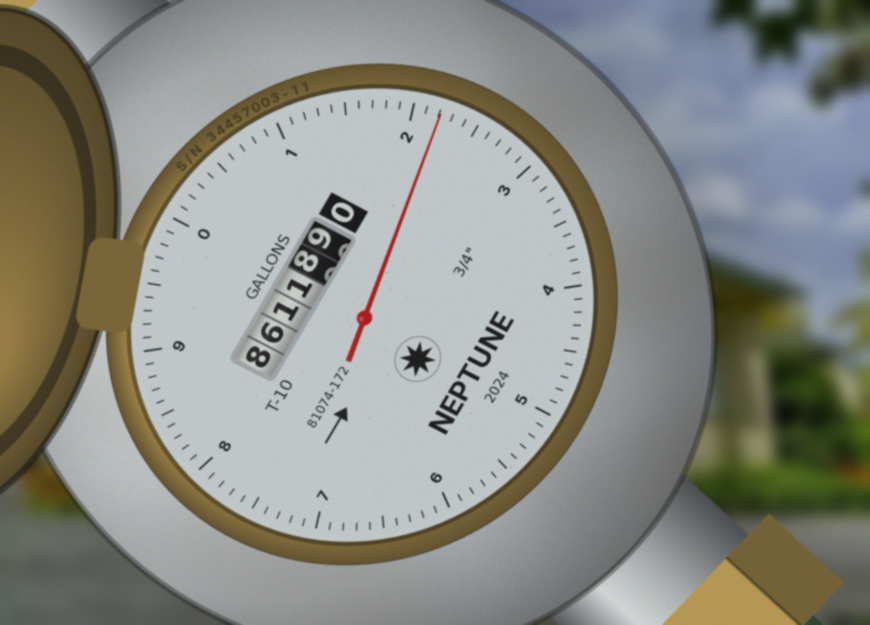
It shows 8611892.2 (gal)
